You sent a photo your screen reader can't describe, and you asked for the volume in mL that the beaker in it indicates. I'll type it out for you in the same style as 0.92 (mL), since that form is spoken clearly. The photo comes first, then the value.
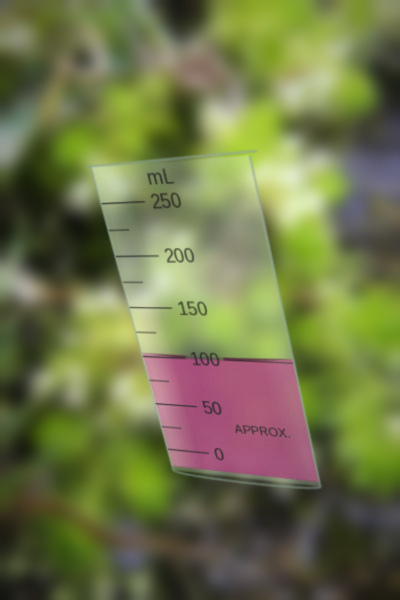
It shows 100 (mL)
